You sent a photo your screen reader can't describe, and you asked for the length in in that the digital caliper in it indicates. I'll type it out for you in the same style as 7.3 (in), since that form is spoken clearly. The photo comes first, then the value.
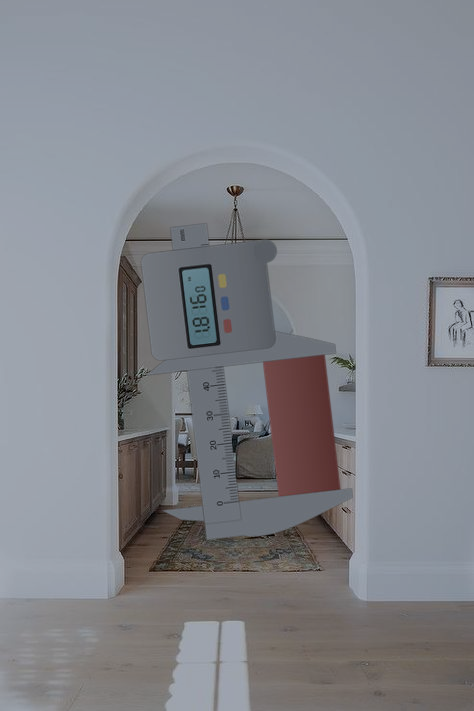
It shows 1.8160 (in)
